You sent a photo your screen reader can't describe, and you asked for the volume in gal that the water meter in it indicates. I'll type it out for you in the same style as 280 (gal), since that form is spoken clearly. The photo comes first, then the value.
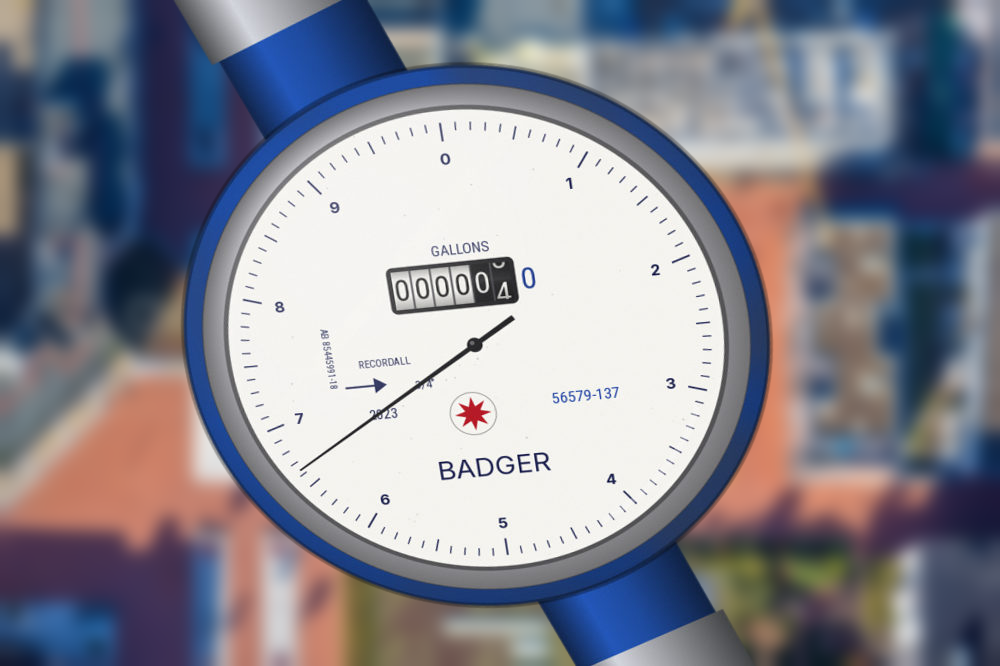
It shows 36.6 (gal)
